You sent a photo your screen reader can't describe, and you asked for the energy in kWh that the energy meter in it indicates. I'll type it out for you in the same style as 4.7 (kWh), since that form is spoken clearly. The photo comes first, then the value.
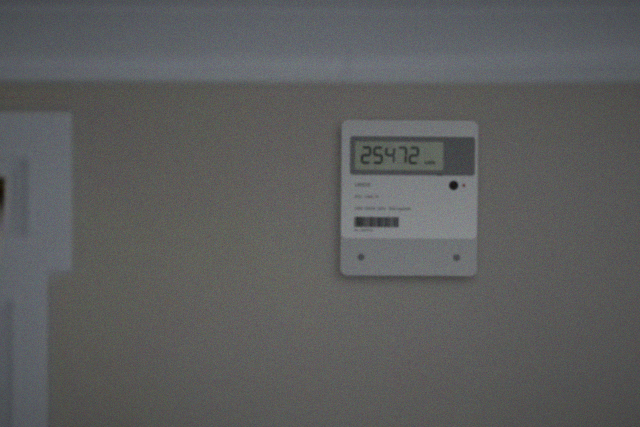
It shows 25472 (kWh)
